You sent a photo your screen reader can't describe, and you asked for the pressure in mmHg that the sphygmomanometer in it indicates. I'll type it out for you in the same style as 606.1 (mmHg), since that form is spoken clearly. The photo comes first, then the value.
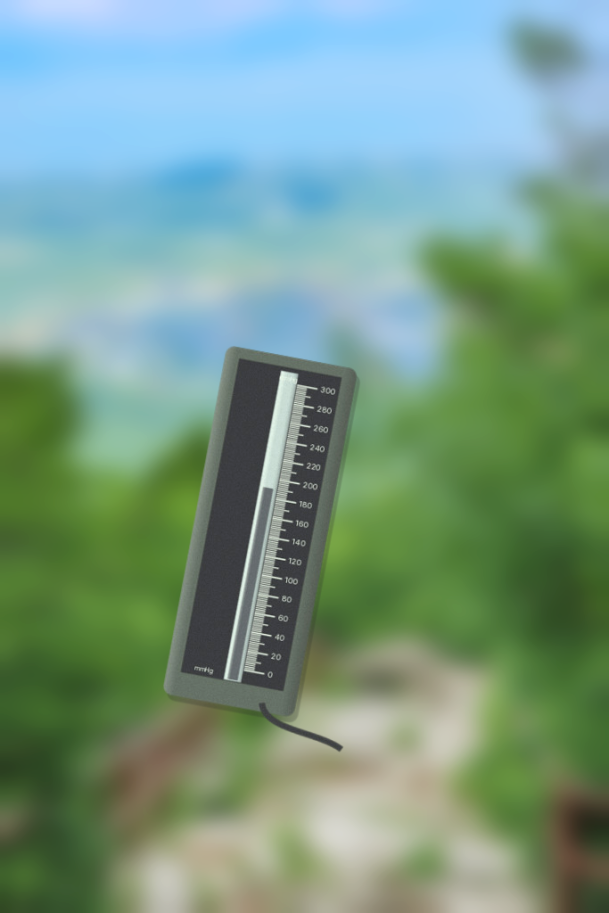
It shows 190 (mmHg)
